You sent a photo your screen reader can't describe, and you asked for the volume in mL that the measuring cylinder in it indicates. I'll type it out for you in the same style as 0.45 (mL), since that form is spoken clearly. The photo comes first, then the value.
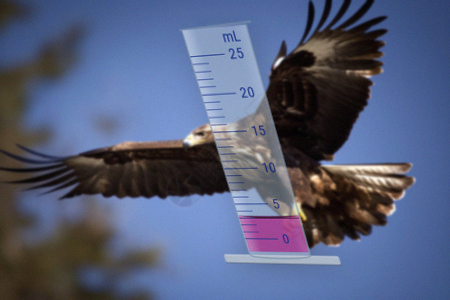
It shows 3 (mL)
